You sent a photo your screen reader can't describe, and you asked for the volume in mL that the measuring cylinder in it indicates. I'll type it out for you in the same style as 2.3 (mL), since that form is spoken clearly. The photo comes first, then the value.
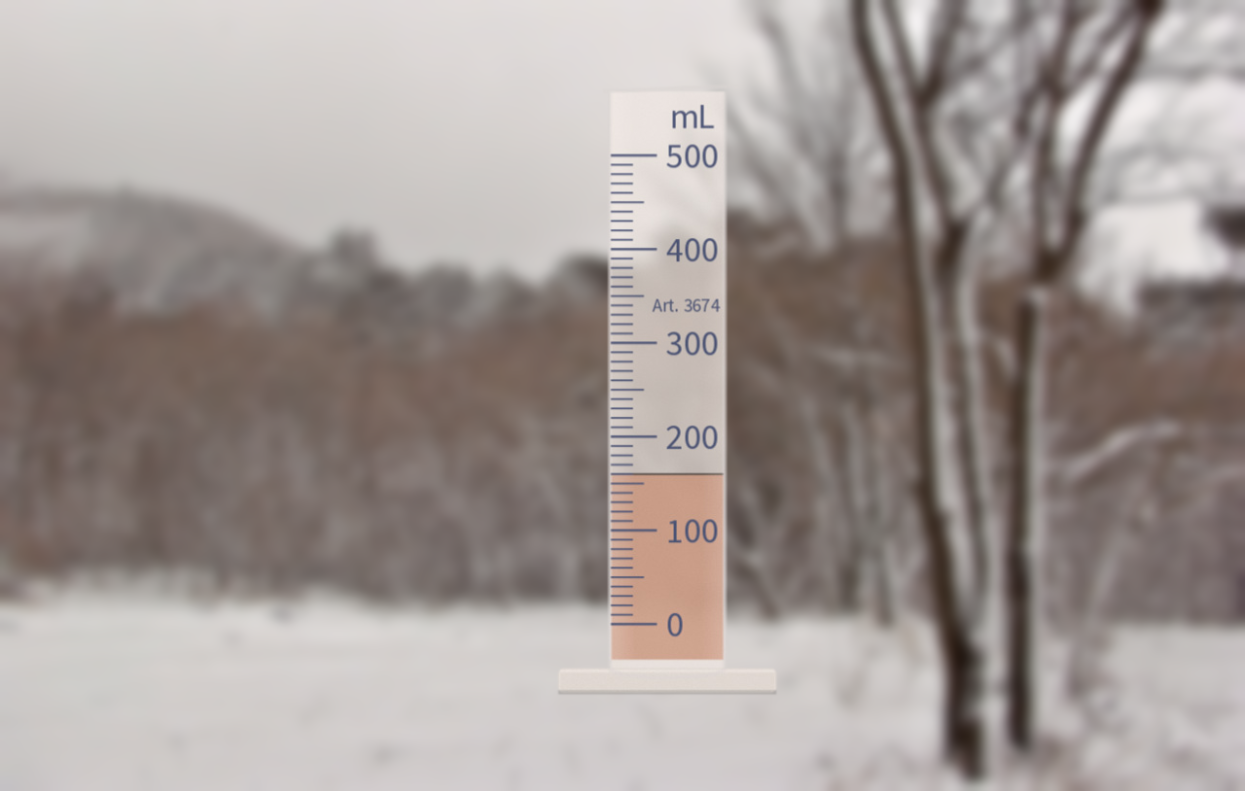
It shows 160 (mL)
